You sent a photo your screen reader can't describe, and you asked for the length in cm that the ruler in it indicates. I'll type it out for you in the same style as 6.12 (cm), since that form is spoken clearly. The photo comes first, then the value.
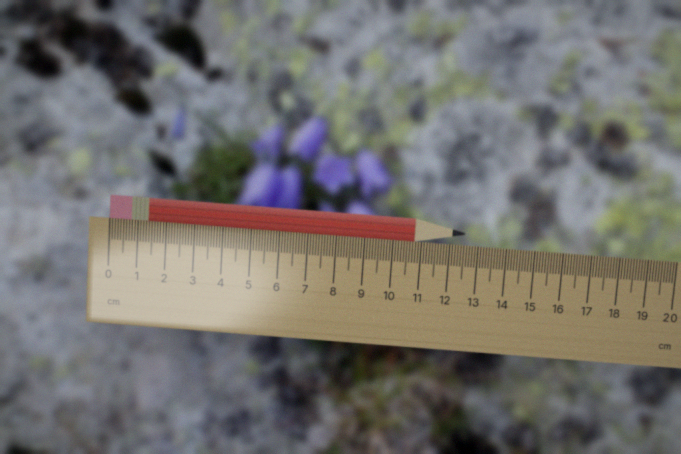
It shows 12.5 (cm)
